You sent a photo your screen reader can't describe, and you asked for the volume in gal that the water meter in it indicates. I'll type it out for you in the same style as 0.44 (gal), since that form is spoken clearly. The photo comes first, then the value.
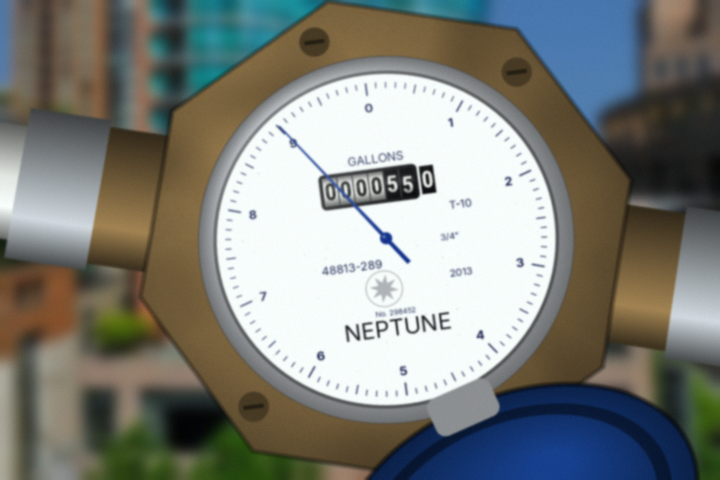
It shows 549.0 (gal)
